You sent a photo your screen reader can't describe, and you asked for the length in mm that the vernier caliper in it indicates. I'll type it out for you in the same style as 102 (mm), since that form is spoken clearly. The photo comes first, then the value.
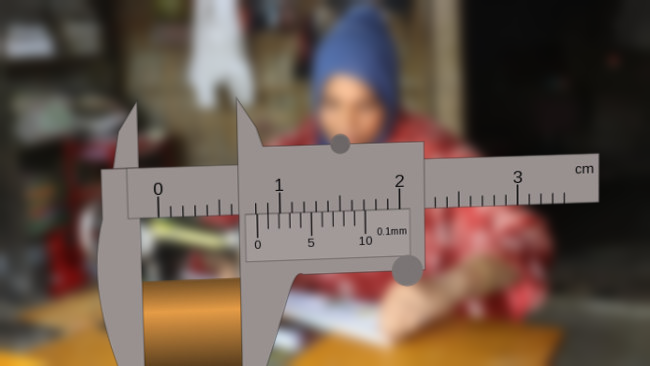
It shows 8.1 (mm)
